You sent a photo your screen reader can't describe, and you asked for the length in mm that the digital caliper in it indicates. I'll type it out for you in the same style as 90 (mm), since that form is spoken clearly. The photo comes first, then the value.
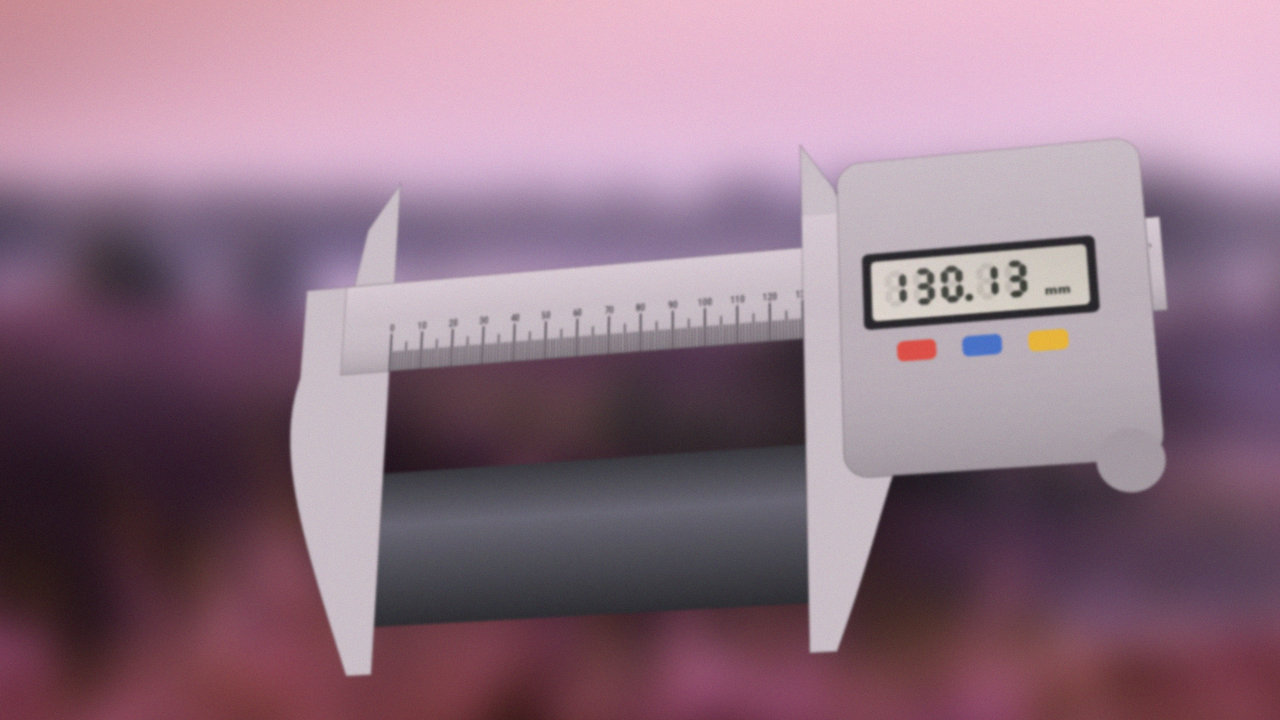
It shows 130.13 (mm)
